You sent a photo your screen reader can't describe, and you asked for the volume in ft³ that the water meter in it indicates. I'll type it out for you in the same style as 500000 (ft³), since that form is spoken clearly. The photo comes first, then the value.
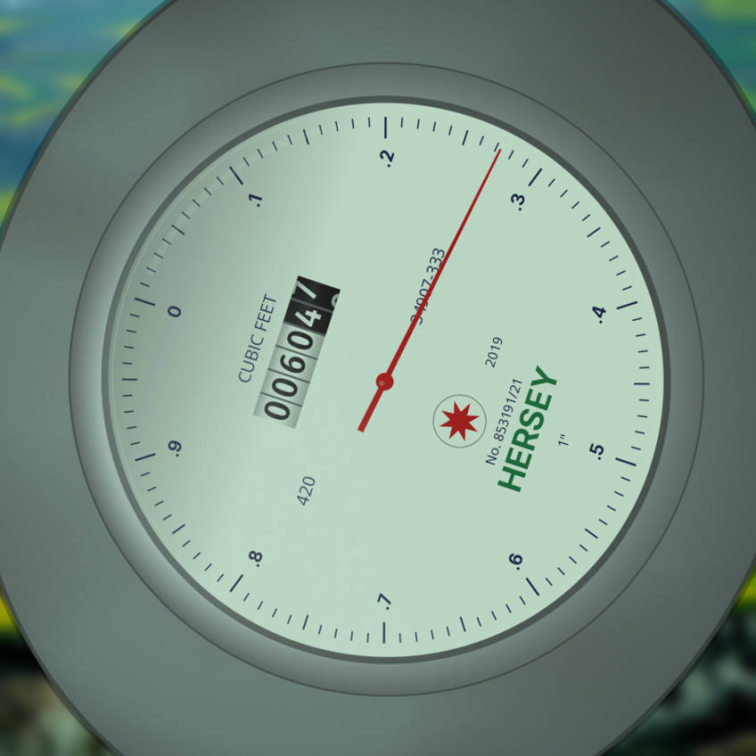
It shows 6047.27 (ft³)
